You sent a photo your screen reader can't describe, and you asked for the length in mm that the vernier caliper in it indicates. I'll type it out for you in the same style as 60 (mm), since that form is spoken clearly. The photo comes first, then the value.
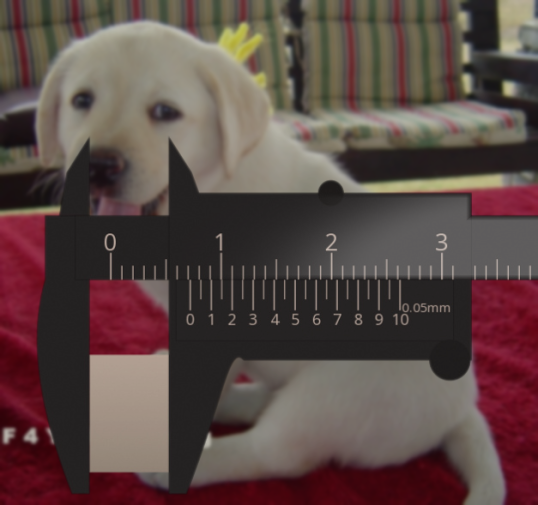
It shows 7.2 (mm)
